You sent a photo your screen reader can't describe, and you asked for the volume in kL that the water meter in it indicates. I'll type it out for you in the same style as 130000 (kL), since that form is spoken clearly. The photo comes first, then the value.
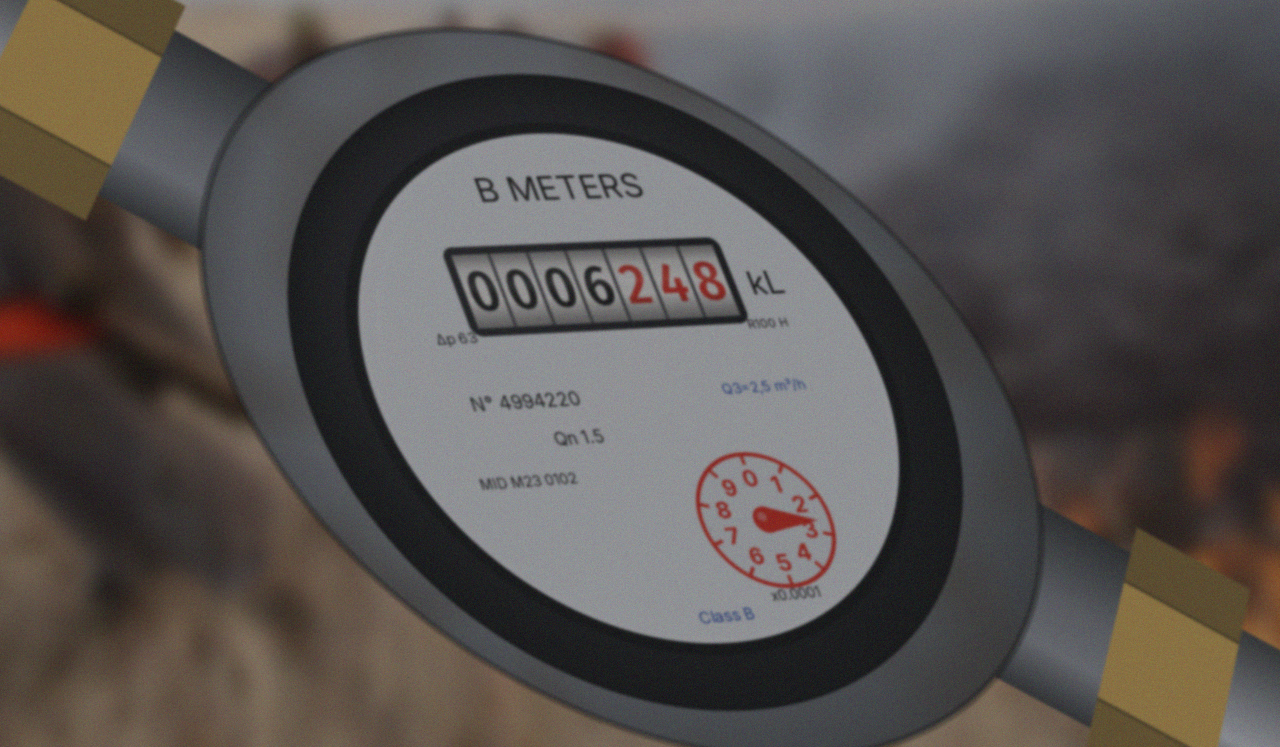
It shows 6.2482 (kL)
